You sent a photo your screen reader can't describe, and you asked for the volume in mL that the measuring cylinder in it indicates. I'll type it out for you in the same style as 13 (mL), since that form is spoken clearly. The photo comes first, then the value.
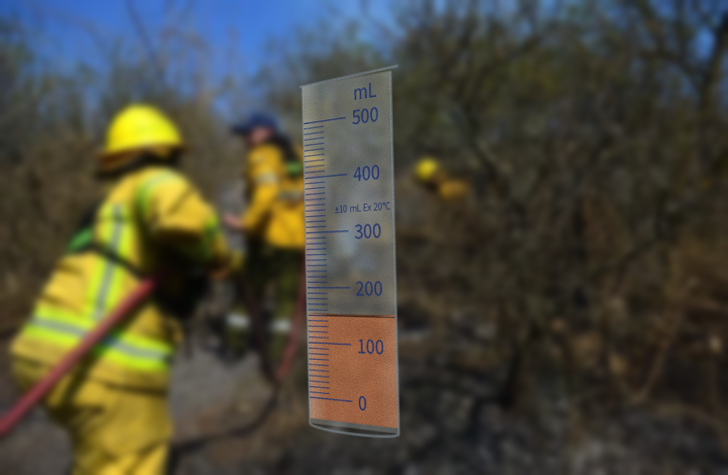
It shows 150 (mL)
